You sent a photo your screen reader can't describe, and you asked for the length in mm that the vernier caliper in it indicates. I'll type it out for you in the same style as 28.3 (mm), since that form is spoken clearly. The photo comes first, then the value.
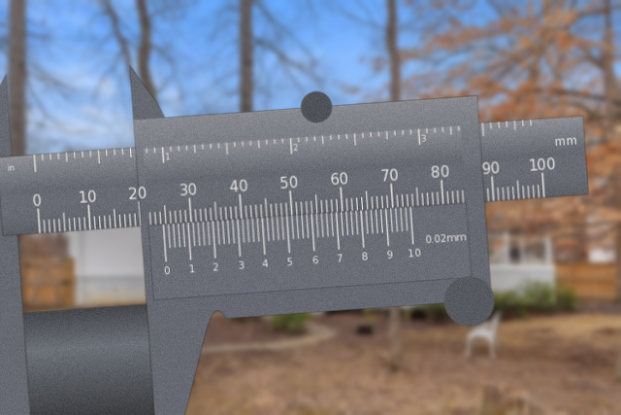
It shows 24.5 (mm)
